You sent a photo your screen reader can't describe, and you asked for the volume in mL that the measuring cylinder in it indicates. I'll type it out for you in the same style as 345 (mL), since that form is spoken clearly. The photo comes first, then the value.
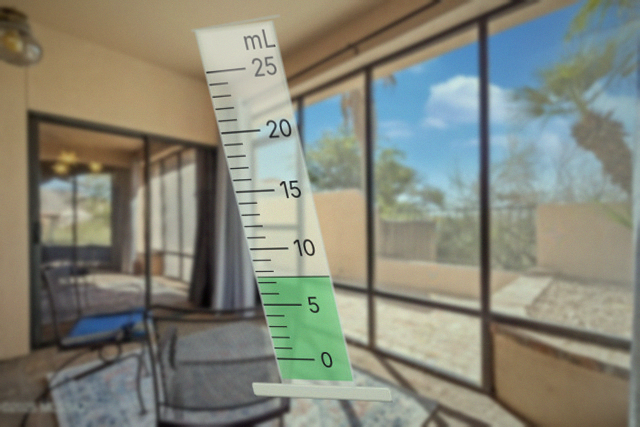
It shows 7.5 (mL)
